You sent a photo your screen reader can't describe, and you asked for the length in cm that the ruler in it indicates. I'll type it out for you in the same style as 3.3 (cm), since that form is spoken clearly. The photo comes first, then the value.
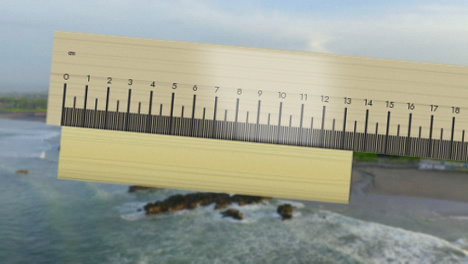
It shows 13.5 (cm)
